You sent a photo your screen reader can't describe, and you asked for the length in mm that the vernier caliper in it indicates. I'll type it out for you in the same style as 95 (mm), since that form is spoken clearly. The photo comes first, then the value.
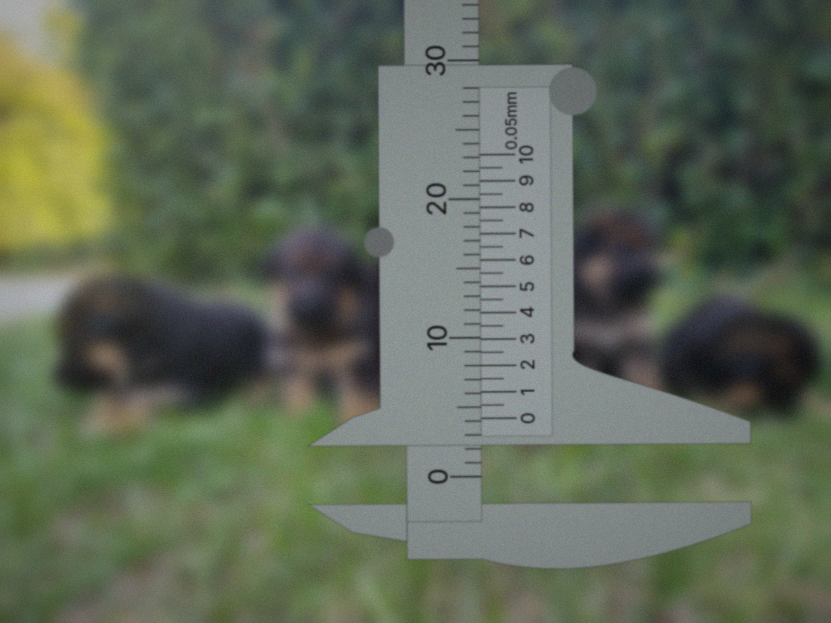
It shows 4.2 (mm)
